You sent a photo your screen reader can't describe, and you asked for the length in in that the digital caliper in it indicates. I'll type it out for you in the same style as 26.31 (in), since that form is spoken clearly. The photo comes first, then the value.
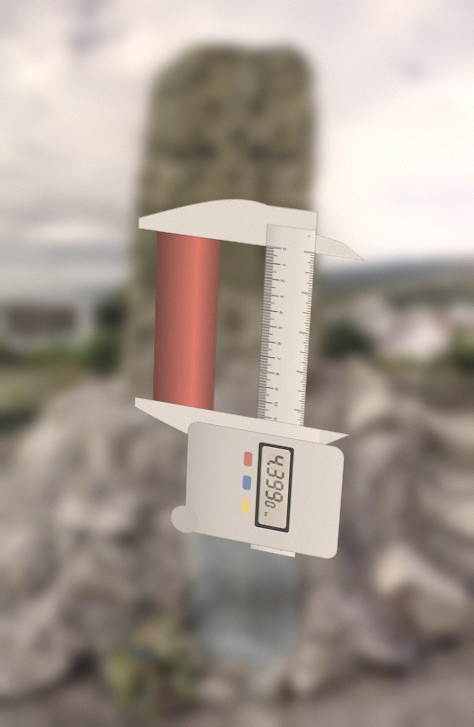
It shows 4.3990 (in)
